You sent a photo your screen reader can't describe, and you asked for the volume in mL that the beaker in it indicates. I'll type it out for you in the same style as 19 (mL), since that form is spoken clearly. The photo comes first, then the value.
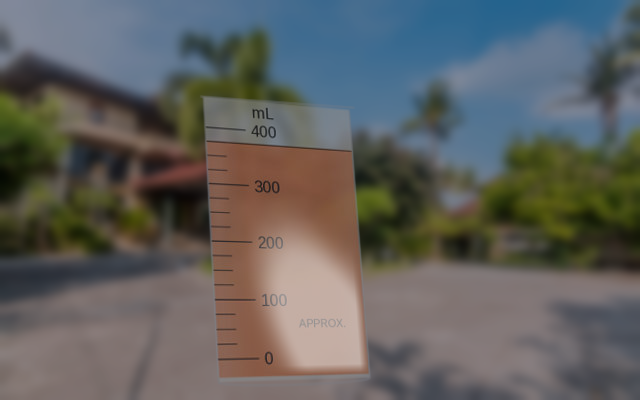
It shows 375 (mL)
